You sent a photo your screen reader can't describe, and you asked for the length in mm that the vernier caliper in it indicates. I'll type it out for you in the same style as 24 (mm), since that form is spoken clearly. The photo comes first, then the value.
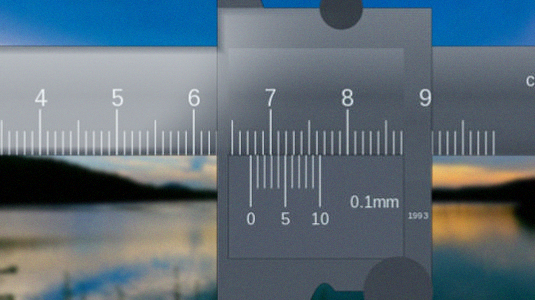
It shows 67.4 (mm)
